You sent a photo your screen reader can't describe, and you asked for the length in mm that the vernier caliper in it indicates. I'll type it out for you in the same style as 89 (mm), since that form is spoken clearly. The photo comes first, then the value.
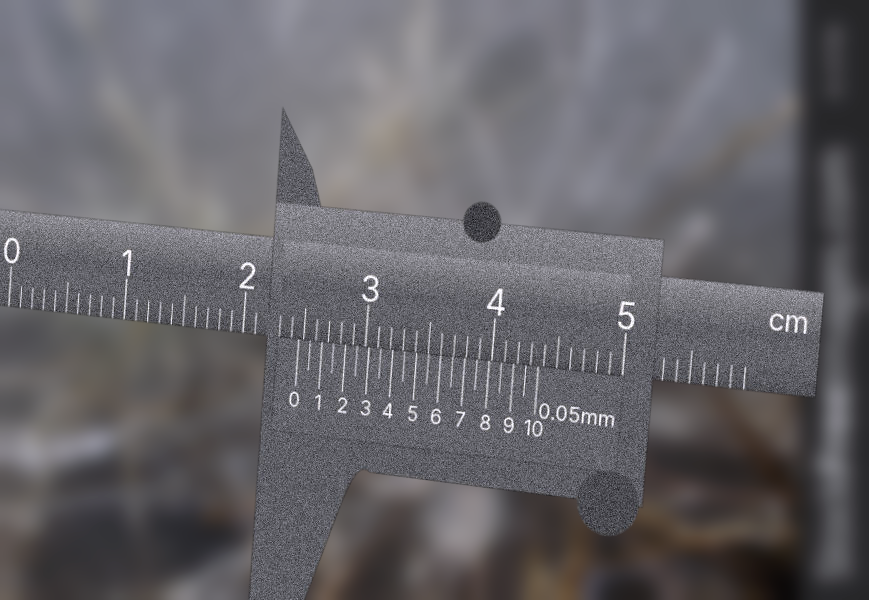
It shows 24.6 (mm)
